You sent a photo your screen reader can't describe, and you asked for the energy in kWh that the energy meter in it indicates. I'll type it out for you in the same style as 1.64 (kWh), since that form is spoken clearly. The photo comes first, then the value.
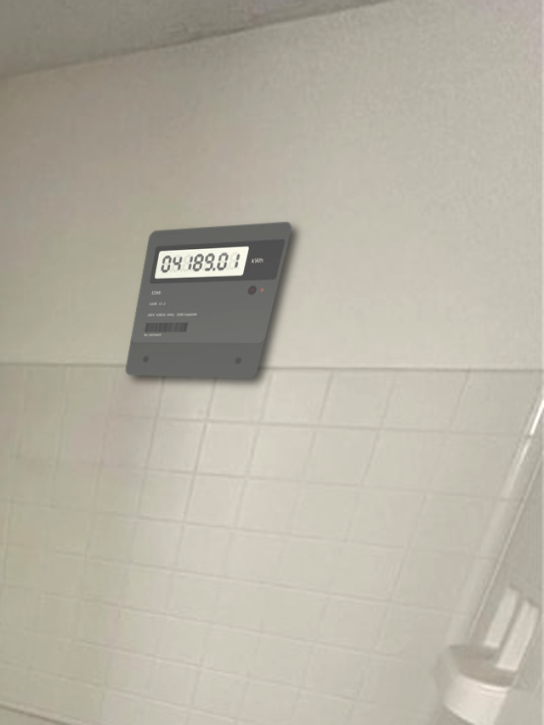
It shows 4189.01 (kWh)
